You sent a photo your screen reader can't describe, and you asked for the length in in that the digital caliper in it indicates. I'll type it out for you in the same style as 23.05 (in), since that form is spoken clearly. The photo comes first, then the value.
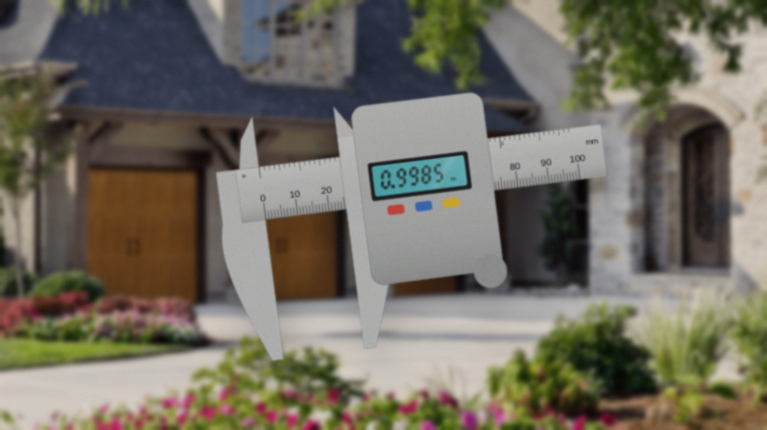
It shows 0.9985 (in)
